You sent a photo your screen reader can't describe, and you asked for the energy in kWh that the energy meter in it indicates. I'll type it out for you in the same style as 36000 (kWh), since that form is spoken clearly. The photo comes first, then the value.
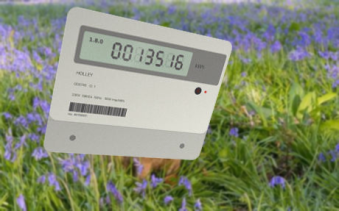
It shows 13516 (kWh)
